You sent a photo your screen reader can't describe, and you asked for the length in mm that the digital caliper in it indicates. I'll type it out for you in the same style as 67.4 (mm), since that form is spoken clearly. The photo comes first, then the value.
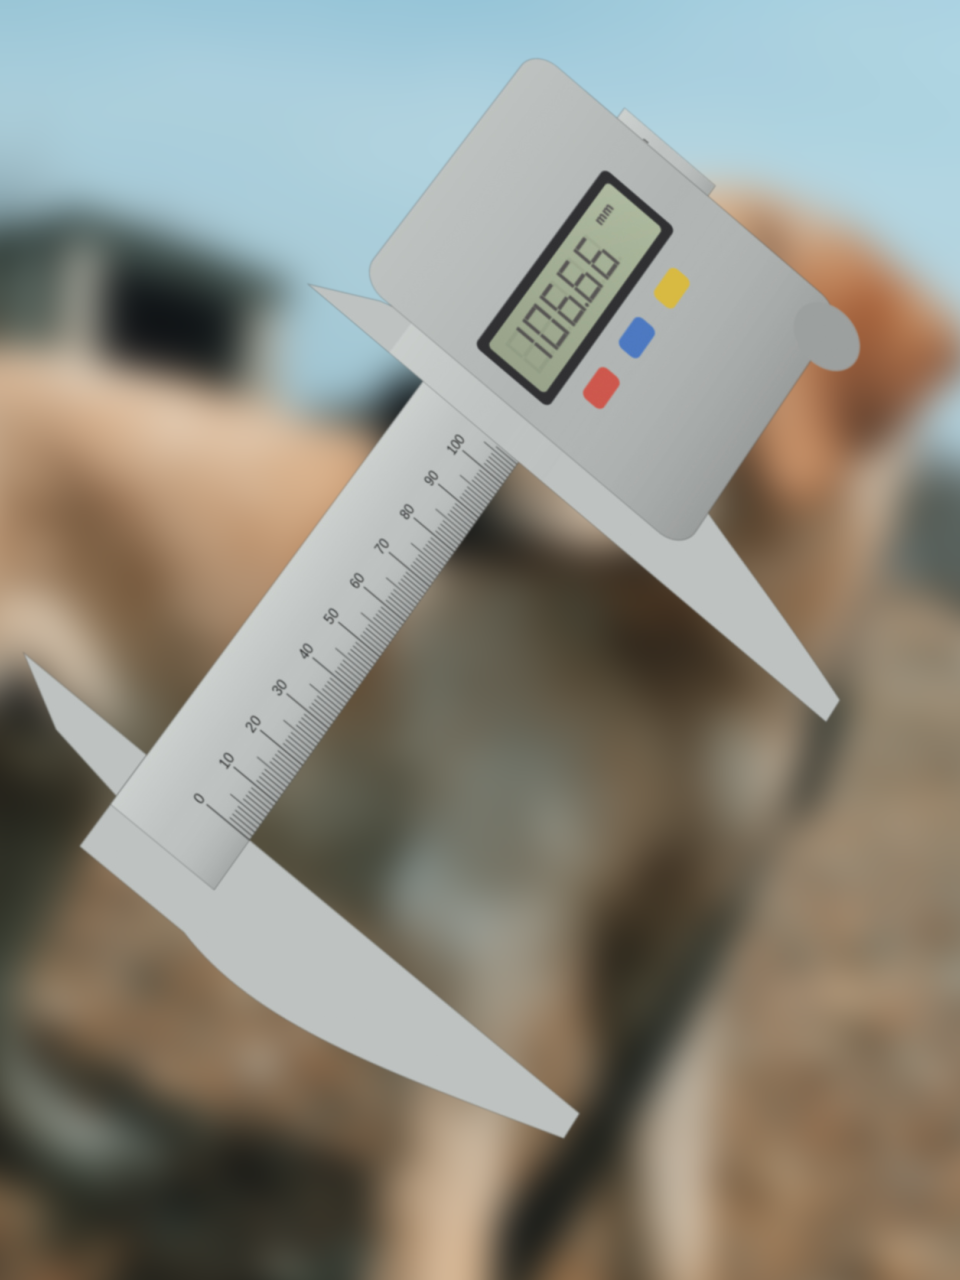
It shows 106.66 (mm)
